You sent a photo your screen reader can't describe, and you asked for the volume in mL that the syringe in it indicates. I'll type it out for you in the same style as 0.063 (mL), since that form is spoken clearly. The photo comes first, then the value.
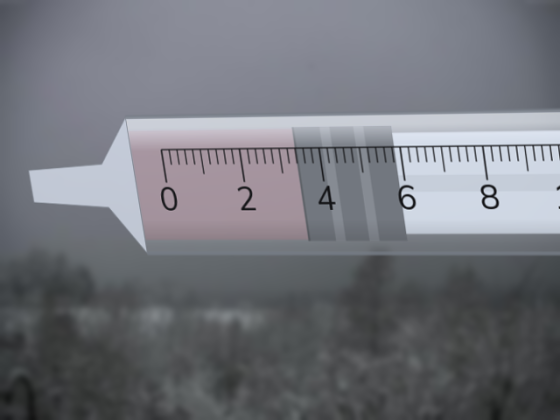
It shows 3.4 (mL)
